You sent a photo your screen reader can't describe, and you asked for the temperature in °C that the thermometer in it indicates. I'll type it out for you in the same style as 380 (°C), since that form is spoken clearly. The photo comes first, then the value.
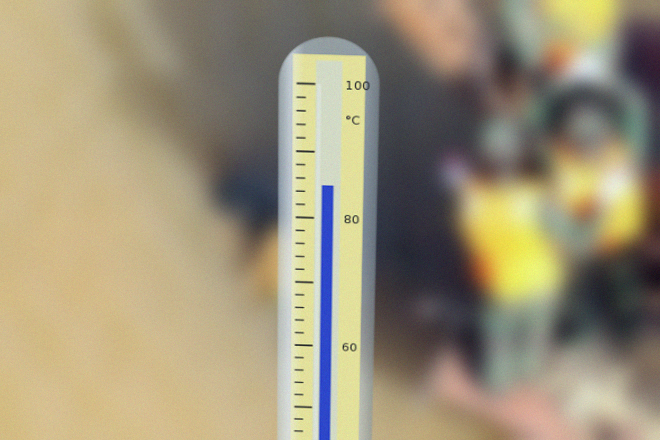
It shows 85 (°C)
